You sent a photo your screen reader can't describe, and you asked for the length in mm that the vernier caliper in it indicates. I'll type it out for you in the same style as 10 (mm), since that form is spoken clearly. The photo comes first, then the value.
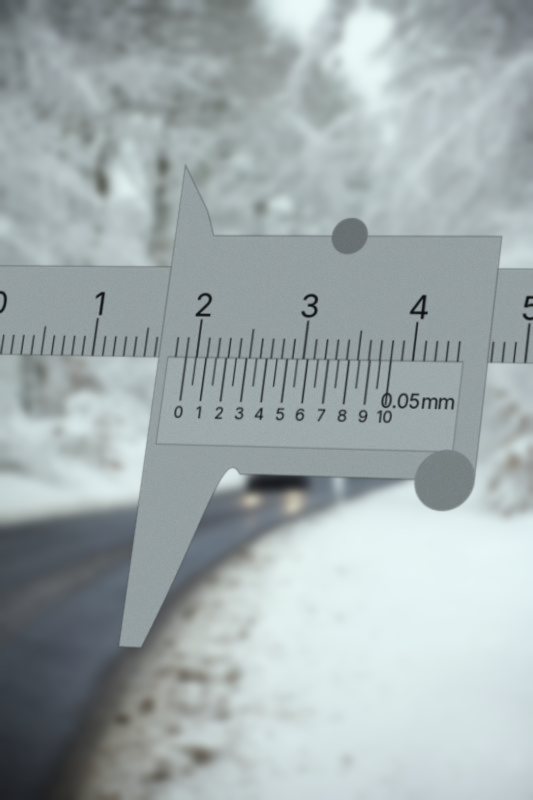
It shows 19.0 (mm)
